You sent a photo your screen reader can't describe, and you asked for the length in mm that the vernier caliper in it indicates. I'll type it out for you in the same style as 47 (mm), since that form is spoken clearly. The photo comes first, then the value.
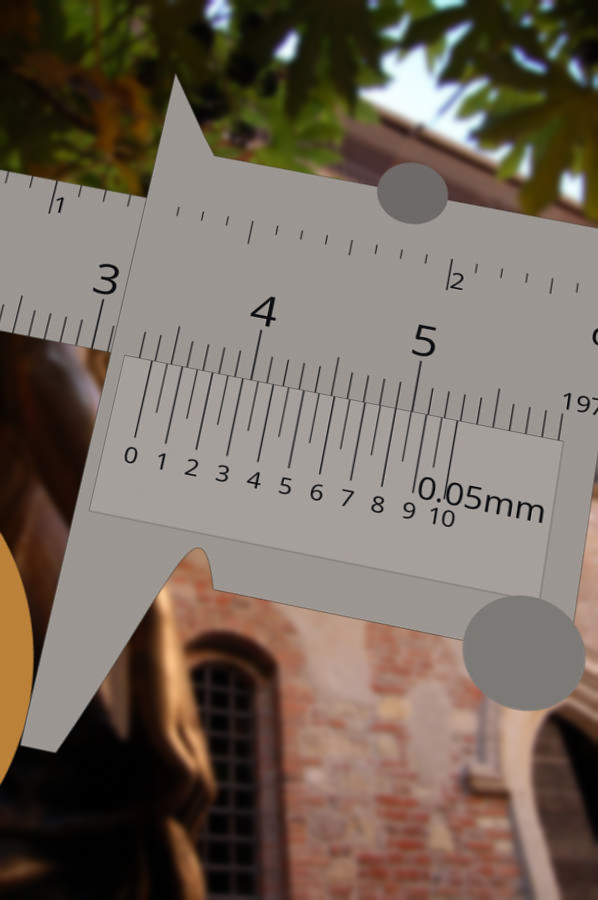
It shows 33.8 (mm)
